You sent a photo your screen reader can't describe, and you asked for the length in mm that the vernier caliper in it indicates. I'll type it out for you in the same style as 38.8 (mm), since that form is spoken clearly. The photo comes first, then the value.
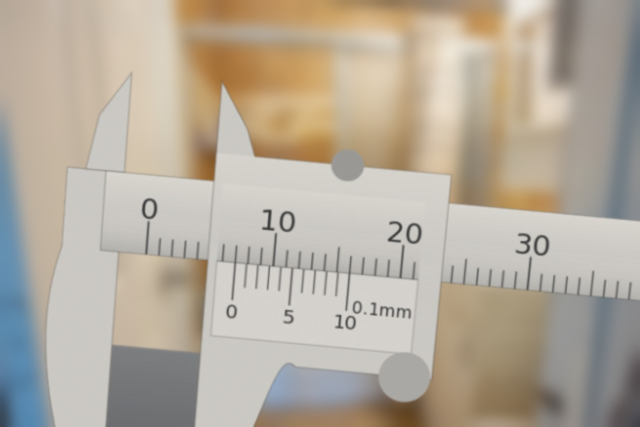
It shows 7.0 (mm)
